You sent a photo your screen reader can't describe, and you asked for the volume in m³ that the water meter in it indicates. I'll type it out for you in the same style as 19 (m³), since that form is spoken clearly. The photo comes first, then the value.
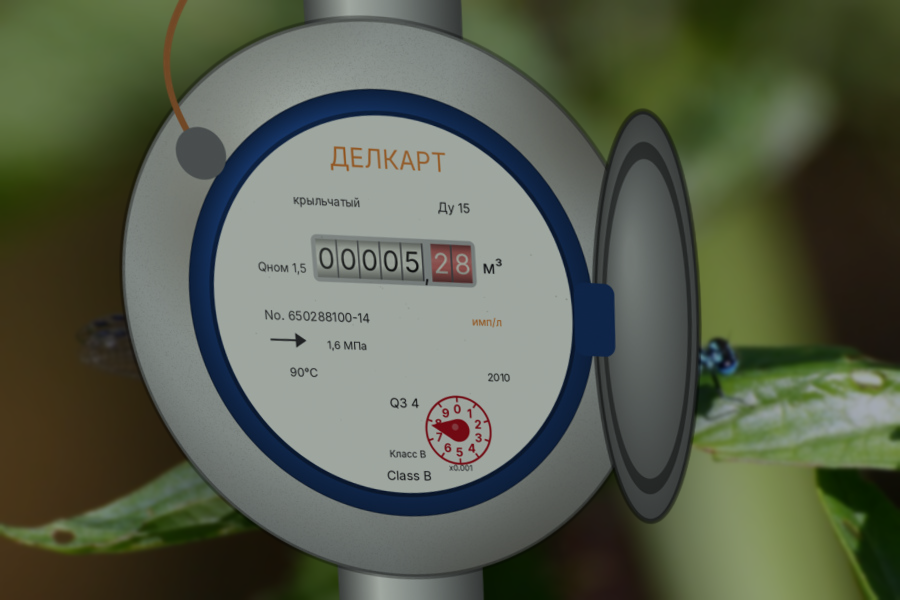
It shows 5.287 (m³)
